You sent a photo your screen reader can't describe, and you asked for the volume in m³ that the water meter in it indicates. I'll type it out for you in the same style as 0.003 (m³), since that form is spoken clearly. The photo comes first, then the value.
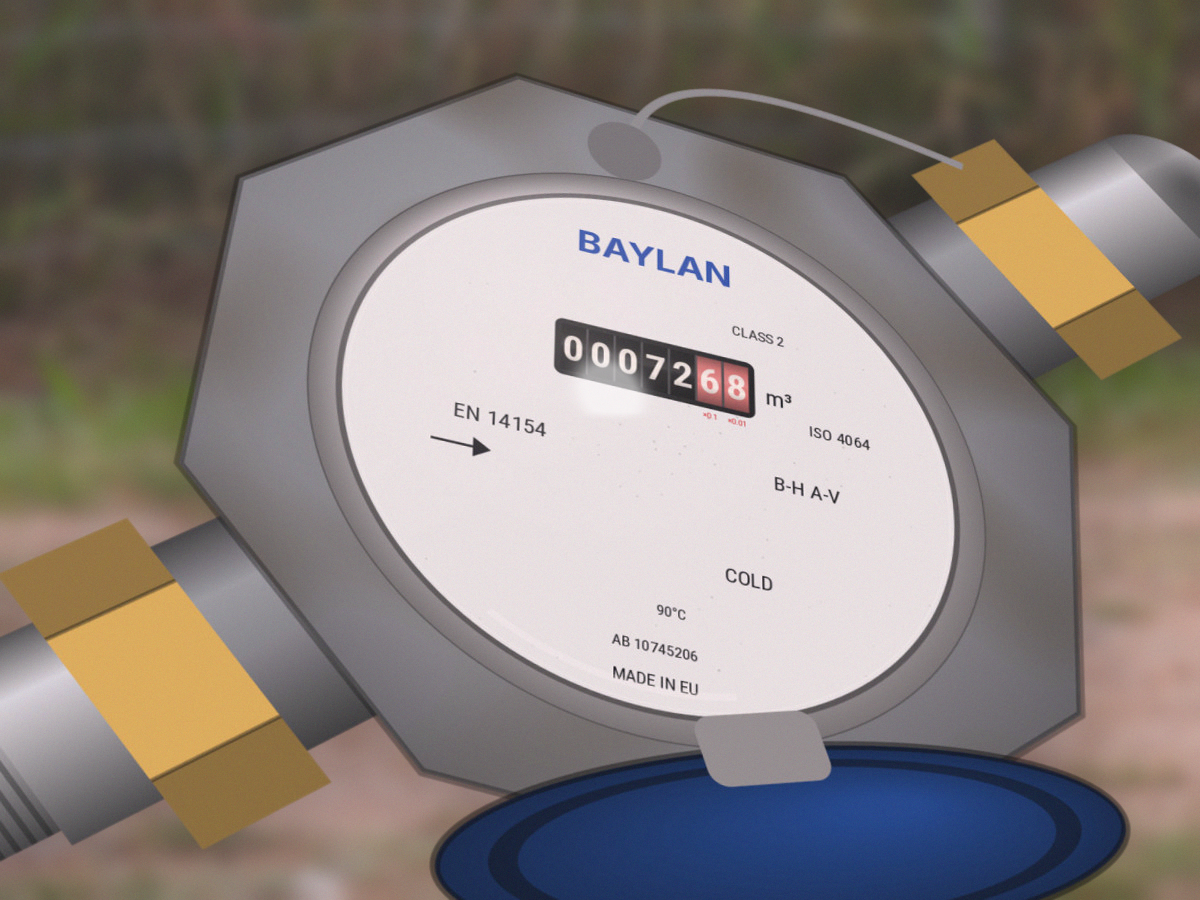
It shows 72.68 (m³)
